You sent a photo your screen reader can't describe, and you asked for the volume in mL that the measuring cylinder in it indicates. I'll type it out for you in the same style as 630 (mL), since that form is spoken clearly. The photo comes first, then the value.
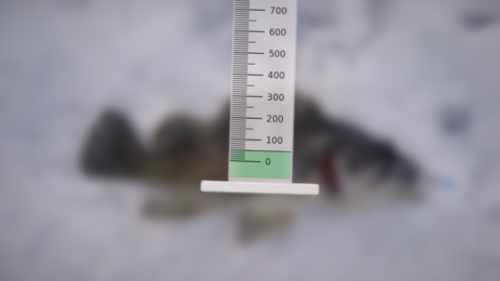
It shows 50 (mL)
